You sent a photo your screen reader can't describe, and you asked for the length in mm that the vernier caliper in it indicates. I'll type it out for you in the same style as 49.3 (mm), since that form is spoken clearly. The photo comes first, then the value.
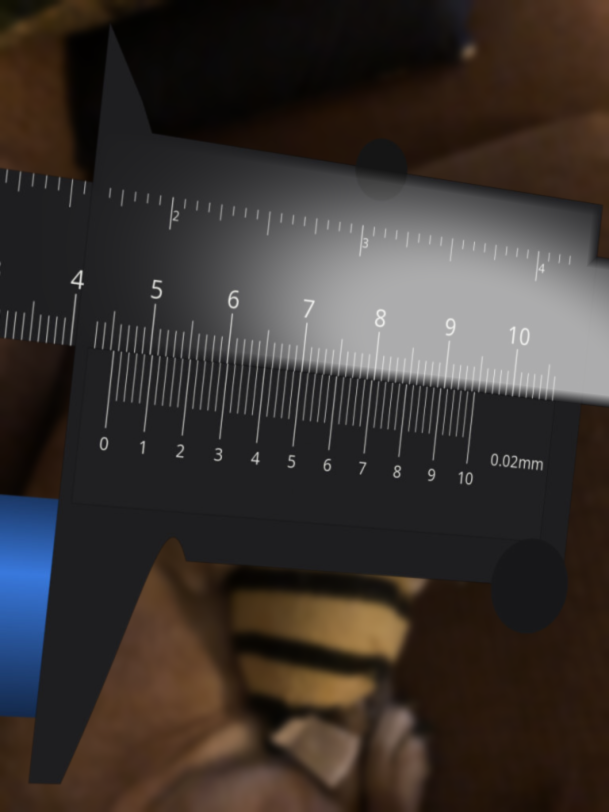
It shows 45.4 (mm)
